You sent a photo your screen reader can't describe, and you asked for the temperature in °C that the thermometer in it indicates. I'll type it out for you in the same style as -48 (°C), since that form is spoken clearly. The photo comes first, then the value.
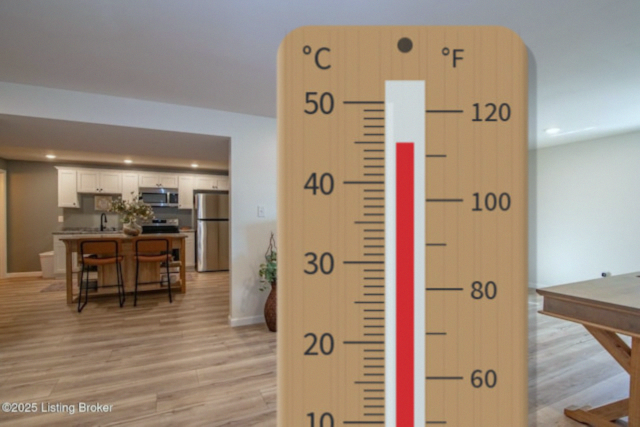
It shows 45 (°C)
